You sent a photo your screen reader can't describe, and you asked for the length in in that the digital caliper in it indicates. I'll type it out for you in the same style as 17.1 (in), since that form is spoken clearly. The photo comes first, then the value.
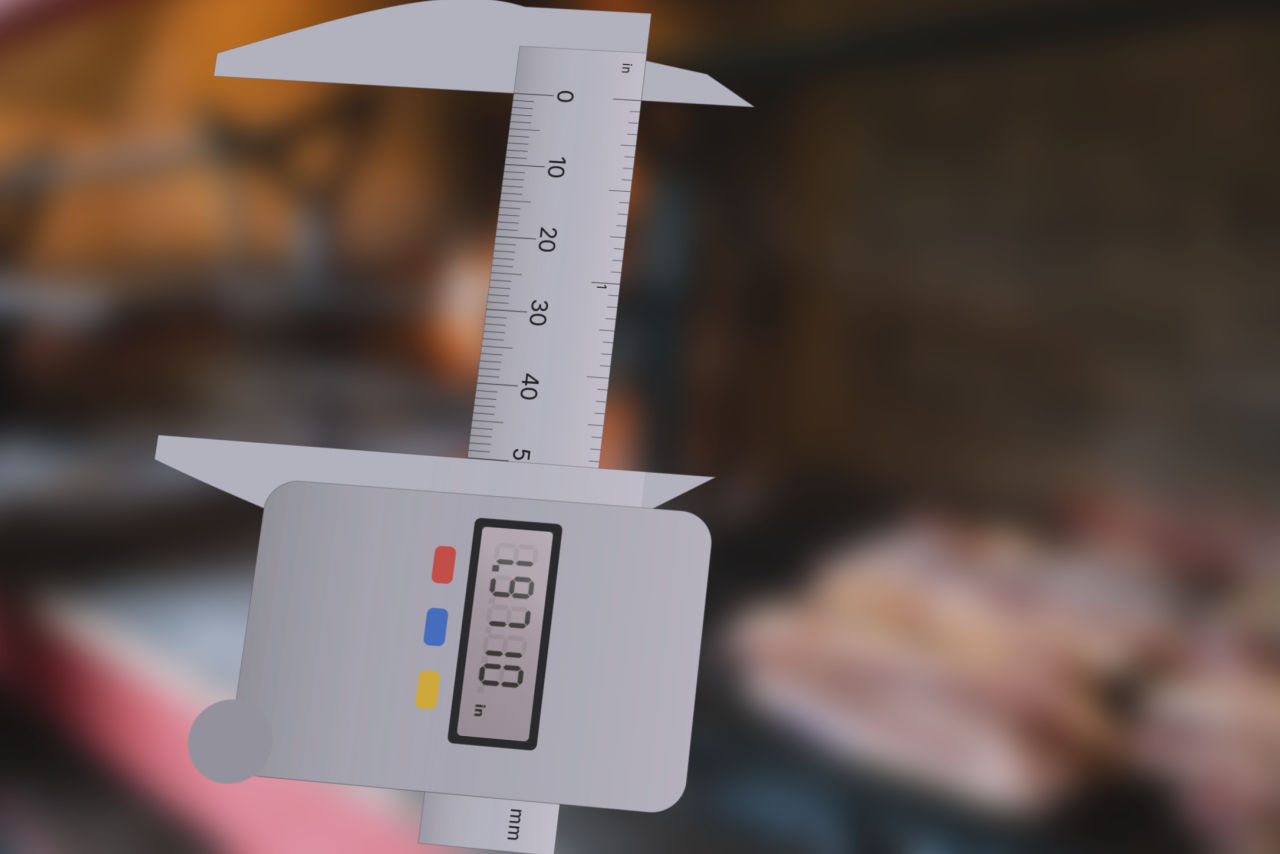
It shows 1.9710 (in)
